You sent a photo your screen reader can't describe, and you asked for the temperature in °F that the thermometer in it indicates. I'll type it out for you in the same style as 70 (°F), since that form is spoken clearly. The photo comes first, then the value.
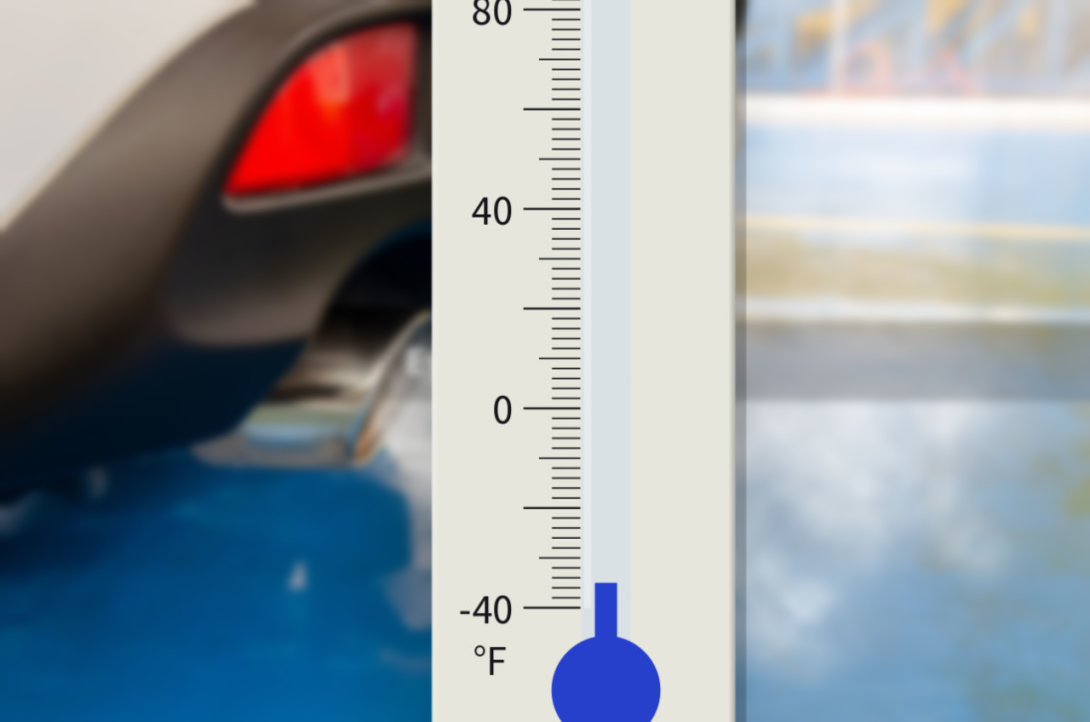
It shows -35 (°F)
